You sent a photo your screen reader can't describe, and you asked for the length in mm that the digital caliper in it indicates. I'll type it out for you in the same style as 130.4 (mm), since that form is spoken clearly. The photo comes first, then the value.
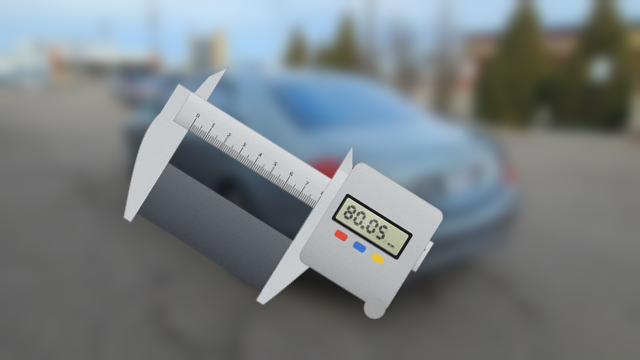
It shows 80.05 (mm)
